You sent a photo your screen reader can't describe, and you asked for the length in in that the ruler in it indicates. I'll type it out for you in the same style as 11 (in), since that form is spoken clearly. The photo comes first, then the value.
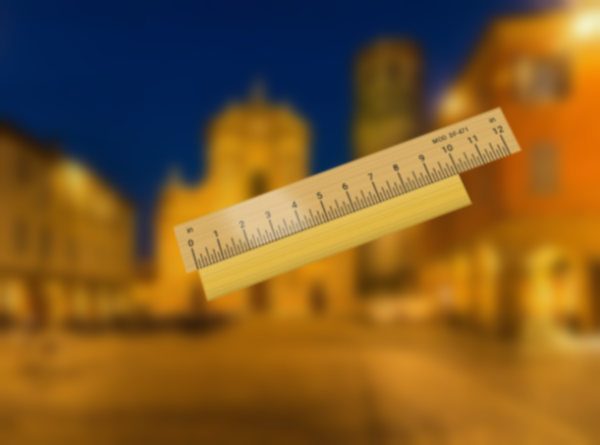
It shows 10 (in)
